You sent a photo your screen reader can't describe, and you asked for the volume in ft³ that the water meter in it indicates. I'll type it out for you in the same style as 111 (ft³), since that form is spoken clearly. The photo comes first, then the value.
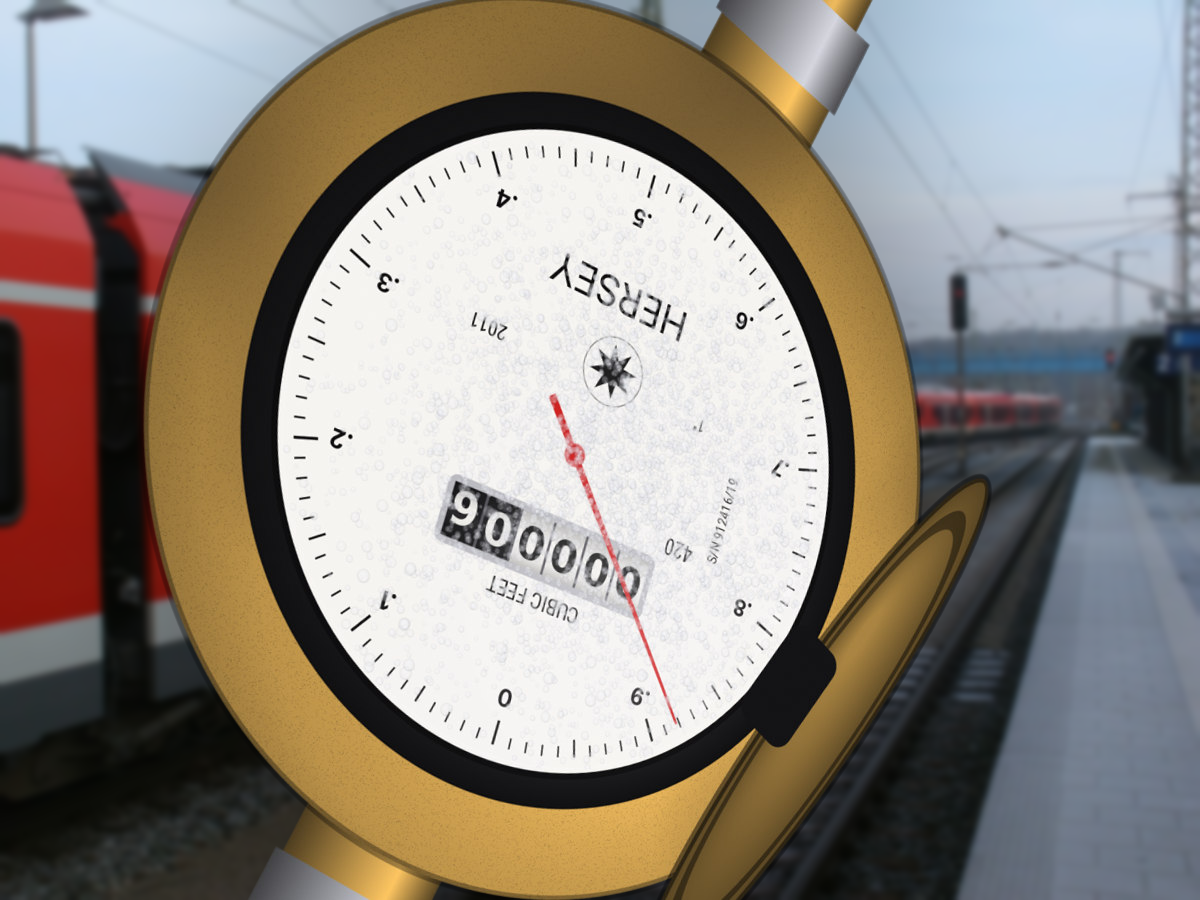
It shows 5.88 (ft³)
